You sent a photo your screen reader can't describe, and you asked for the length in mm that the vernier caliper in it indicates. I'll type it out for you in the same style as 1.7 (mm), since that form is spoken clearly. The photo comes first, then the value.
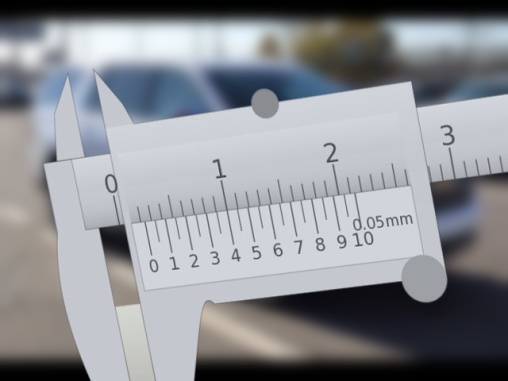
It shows 2.4 (mm)
